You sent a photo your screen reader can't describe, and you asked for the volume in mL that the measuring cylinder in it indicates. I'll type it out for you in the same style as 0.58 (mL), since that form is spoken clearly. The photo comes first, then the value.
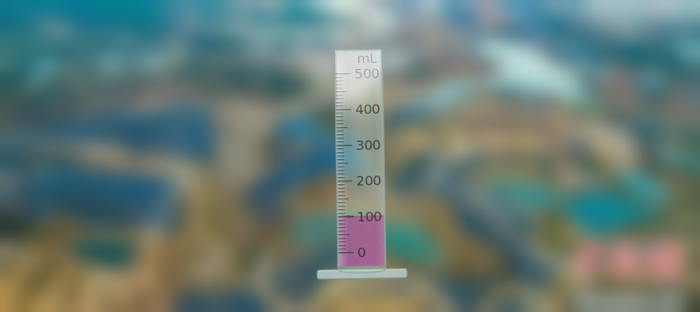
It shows 100 (mL)
